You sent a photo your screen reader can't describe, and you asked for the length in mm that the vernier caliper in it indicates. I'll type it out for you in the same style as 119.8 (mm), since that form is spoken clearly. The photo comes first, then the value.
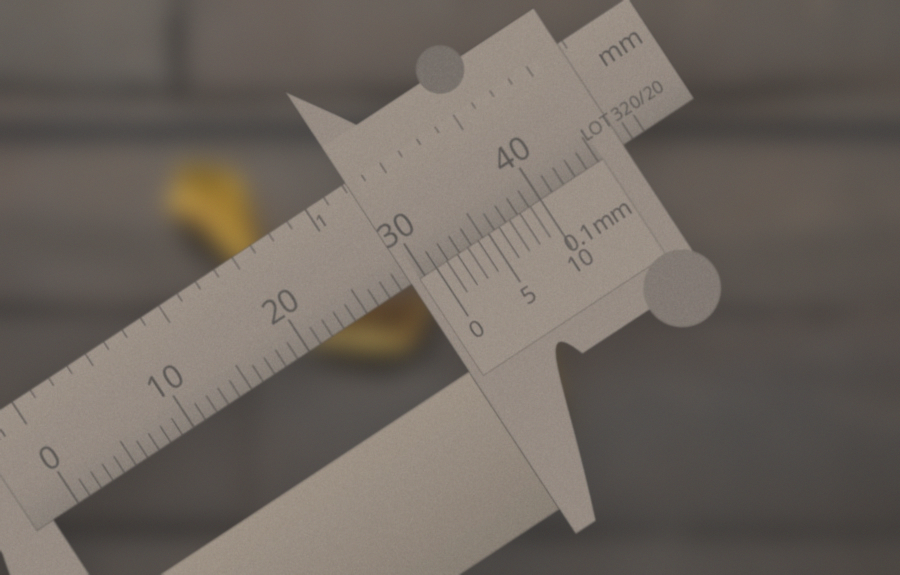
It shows 31.0 (mm)
